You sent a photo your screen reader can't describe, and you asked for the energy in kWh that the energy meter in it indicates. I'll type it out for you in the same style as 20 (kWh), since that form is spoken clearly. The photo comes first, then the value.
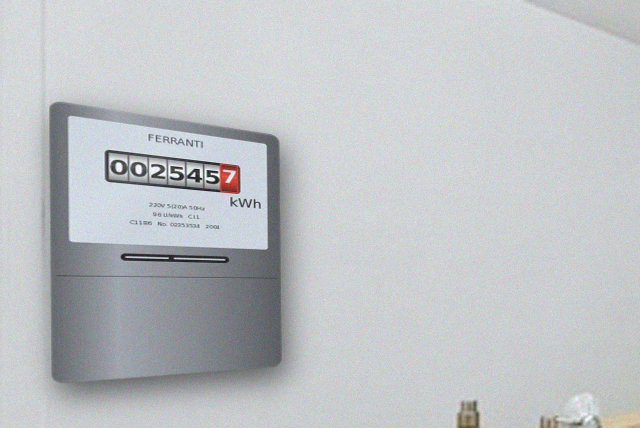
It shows 2545.7 (kWh)
